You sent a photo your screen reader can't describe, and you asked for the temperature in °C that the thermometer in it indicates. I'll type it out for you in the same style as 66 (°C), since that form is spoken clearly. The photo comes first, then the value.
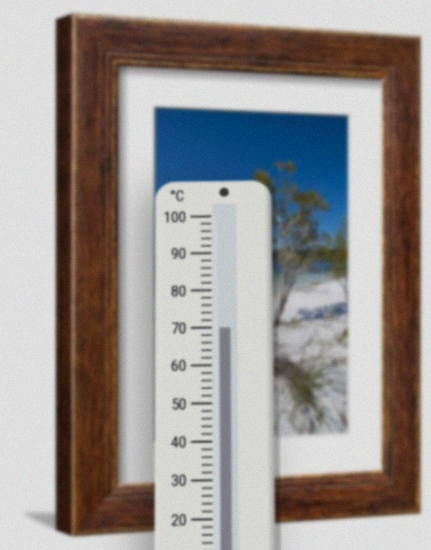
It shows 70 (°C)
